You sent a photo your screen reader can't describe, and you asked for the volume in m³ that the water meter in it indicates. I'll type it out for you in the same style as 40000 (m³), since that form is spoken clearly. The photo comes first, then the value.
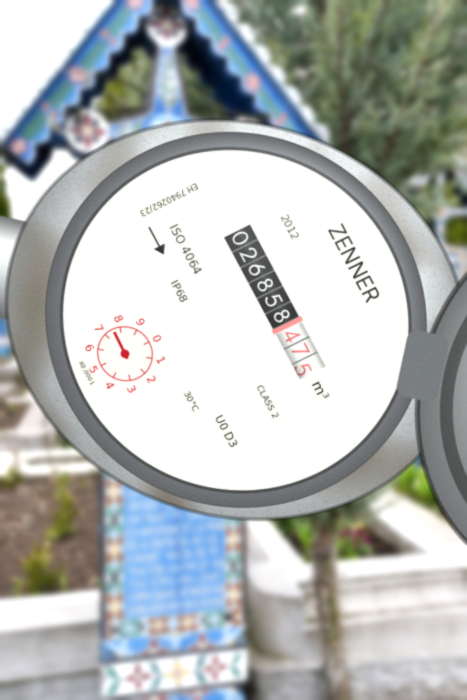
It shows 26858.4747 (m³)
